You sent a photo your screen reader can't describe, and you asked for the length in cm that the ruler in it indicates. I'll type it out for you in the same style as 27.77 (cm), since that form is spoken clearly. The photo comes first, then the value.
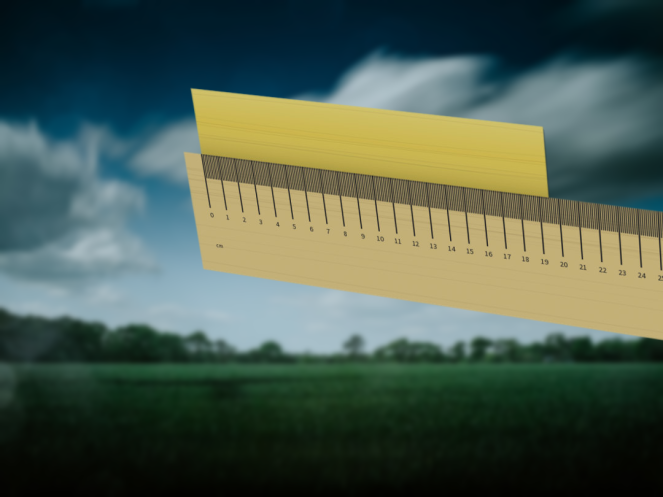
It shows 19.5 (cm)
